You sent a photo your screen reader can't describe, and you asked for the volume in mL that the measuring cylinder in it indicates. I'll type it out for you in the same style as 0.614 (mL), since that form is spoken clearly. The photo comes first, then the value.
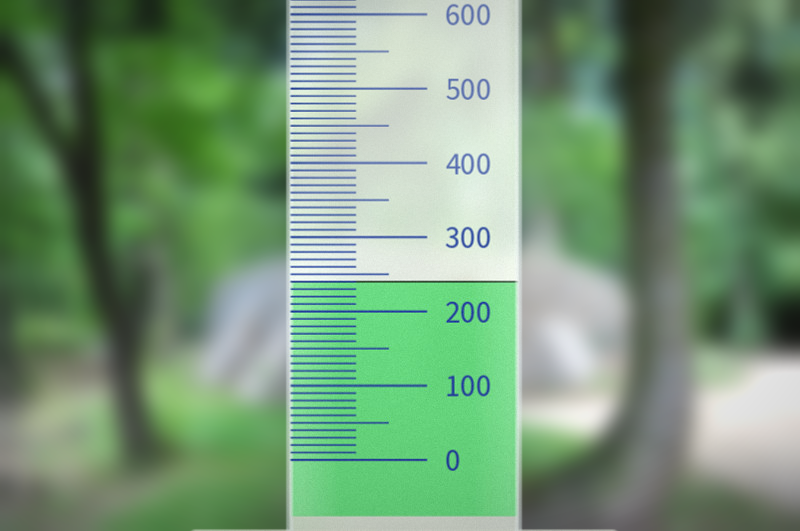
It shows 240 (mL)
